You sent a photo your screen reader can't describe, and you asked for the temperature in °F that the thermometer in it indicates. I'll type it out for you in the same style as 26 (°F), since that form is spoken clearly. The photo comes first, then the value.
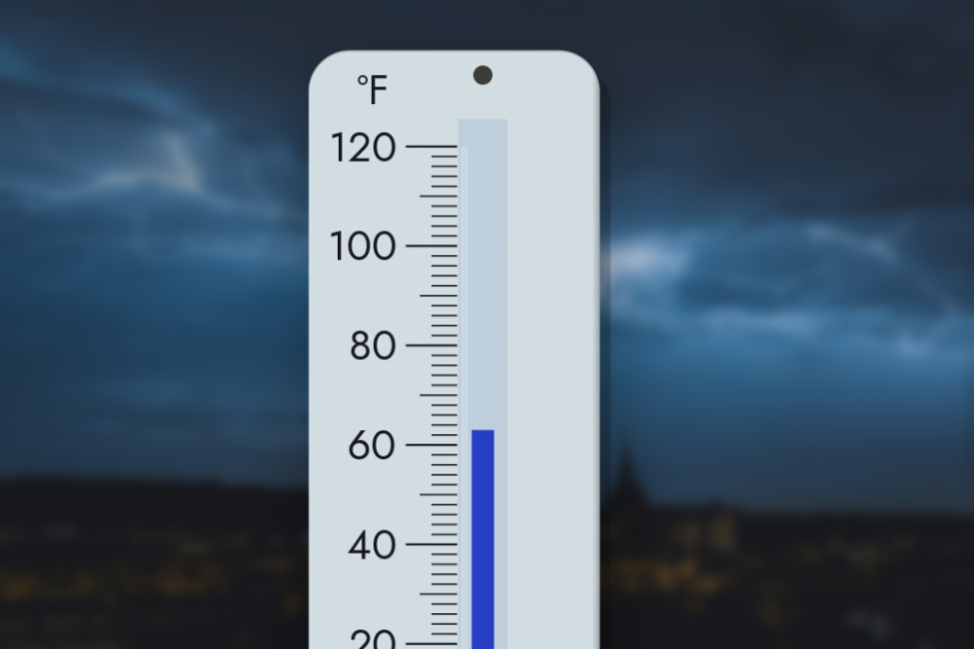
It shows 63 (°F)
